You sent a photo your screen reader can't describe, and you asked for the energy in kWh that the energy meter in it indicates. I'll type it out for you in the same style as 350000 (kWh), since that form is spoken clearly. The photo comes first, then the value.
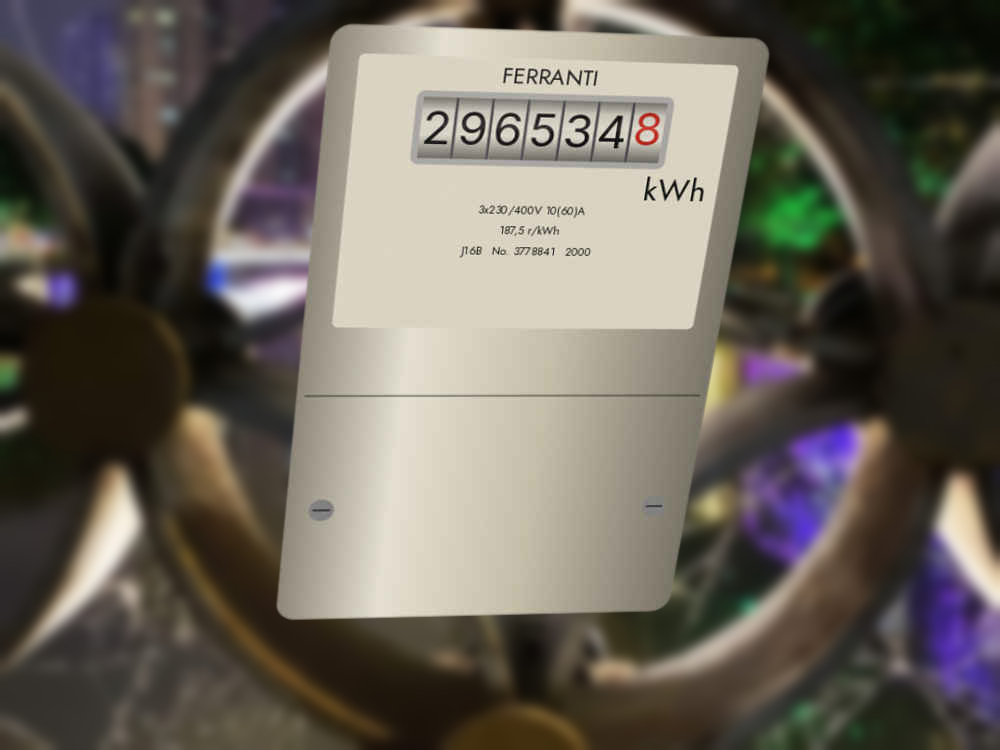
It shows 296534.8 (kWh)
